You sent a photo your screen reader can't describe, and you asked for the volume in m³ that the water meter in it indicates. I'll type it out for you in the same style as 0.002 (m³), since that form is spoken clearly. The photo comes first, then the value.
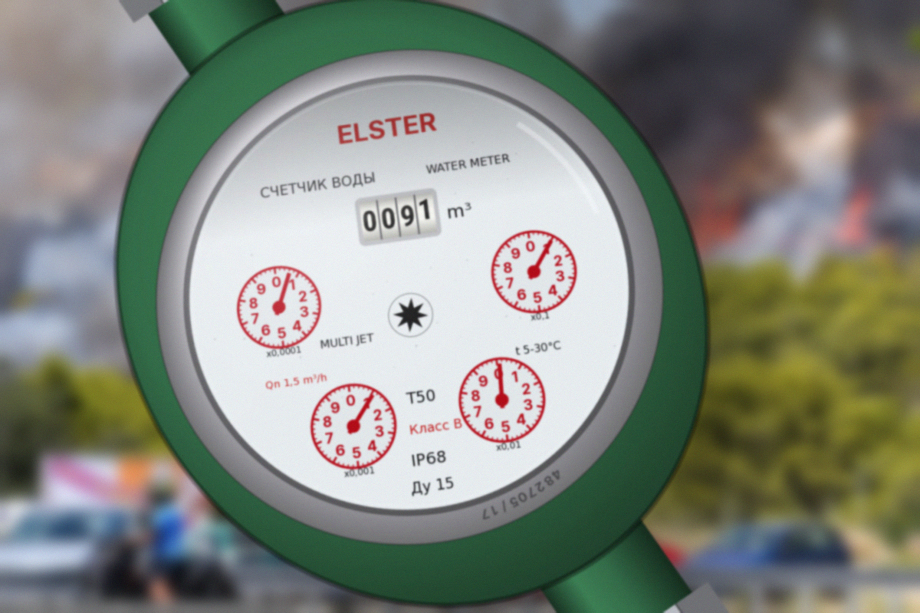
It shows 91.1010 (m³)
